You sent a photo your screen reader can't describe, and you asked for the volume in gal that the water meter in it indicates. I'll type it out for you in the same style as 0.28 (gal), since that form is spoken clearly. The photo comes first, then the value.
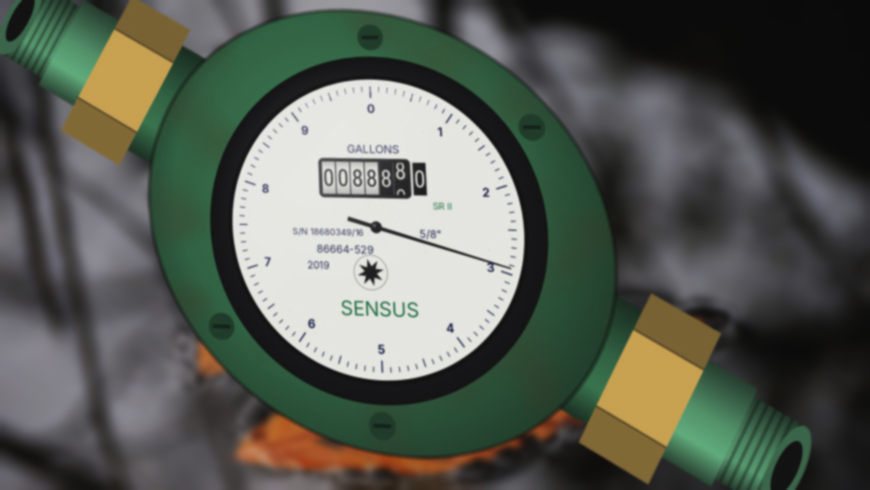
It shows 88882.9 (gal)
